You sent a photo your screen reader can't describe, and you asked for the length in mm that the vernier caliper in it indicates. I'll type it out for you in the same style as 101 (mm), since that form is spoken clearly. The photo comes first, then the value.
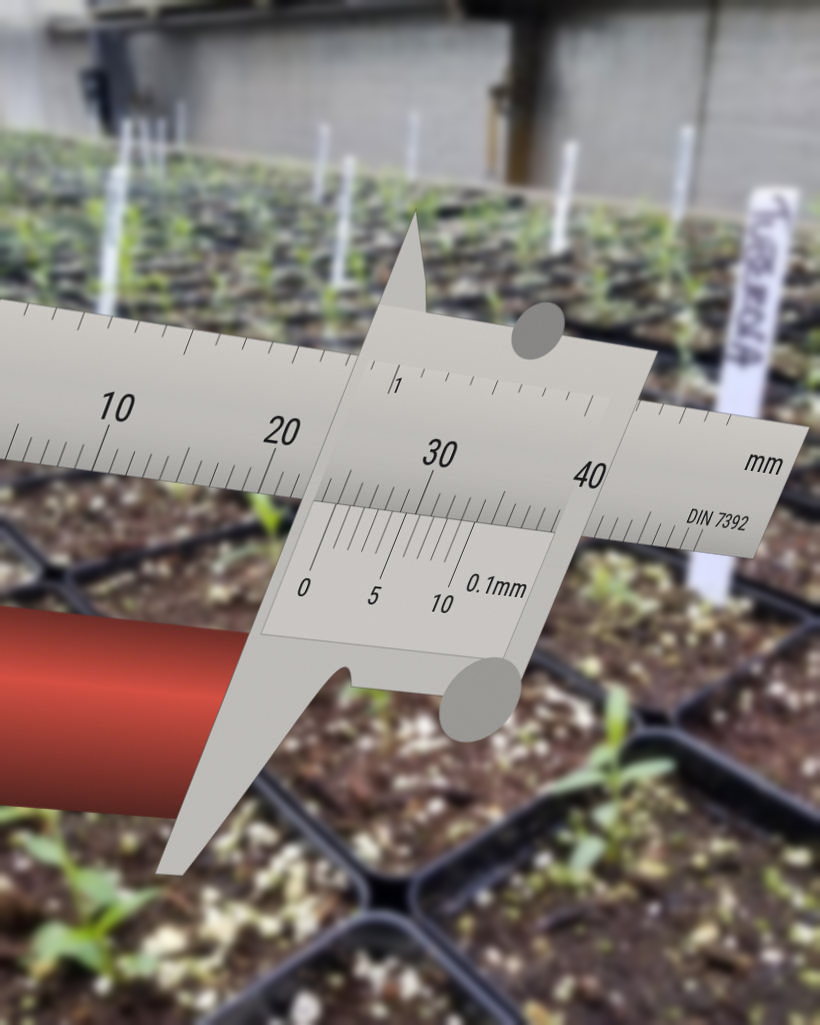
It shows 24.9 (mm)
